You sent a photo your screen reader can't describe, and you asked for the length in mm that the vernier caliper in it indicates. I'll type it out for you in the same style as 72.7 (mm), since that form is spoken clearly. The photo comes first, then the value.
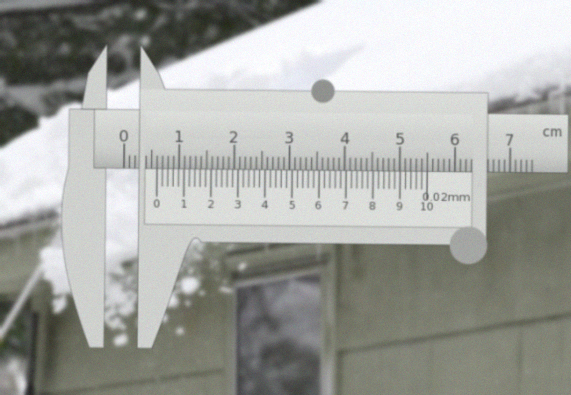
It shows 6.0 (mm)
